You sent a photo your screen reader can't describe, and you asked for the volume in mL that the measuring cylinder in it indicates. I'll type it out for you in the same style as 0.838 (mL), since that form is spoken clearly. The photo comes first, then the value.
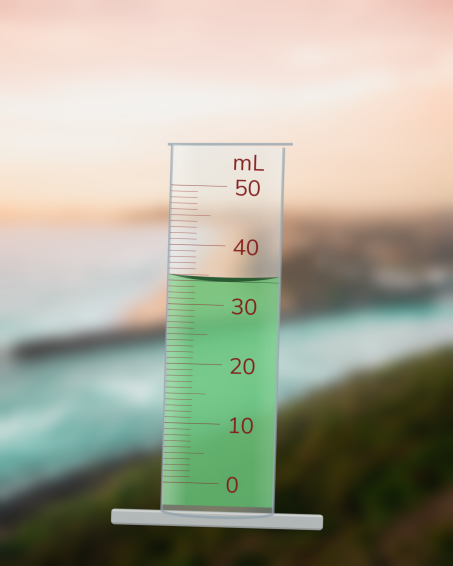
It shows 34 (mL)
